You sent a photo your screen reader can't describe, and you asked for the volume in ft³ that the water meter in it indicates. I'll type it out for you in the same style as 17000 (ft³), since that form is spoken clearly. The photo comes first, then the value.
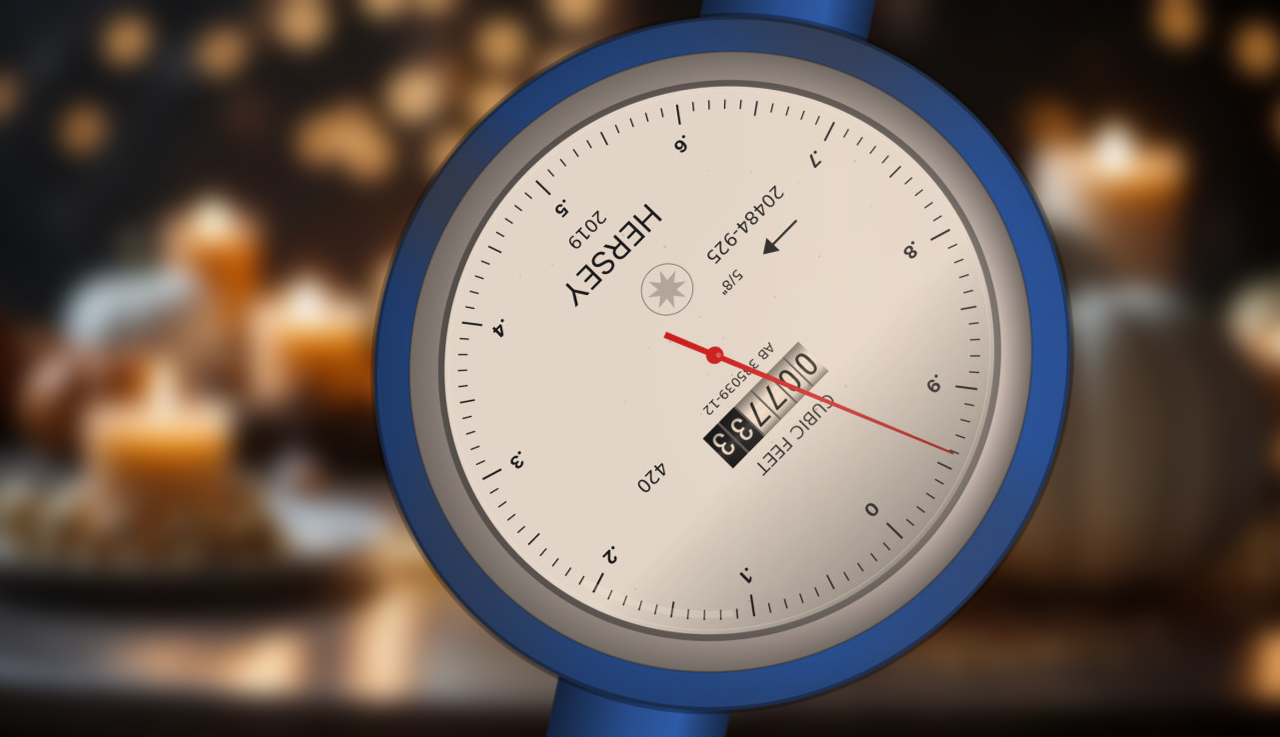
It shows 7732.94 (ft³)
